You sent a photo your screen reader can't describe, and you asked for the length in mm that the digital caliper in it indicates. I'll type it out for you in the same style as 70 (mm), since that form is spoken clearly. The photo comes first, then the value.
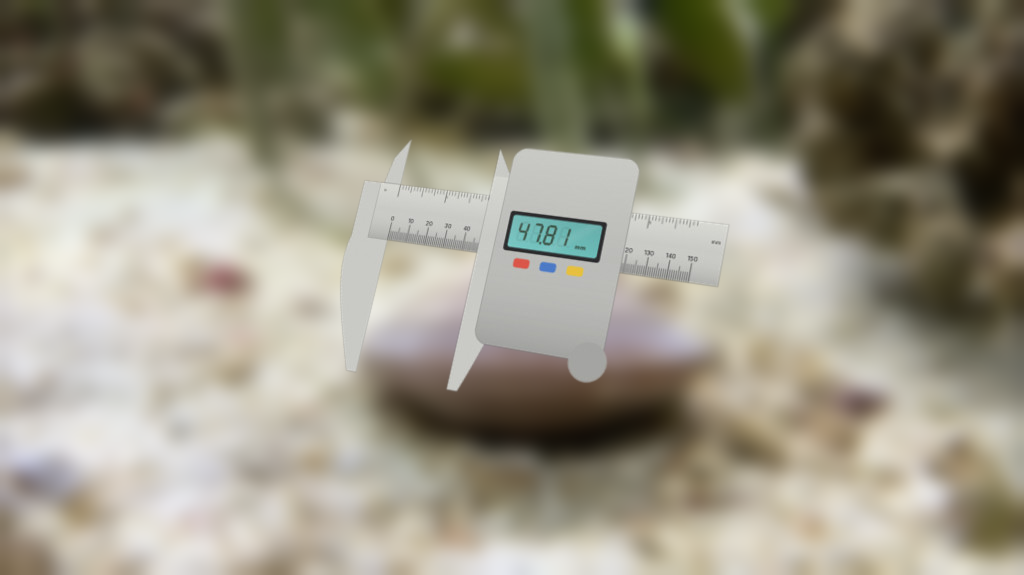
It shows 47.81 (mm)
